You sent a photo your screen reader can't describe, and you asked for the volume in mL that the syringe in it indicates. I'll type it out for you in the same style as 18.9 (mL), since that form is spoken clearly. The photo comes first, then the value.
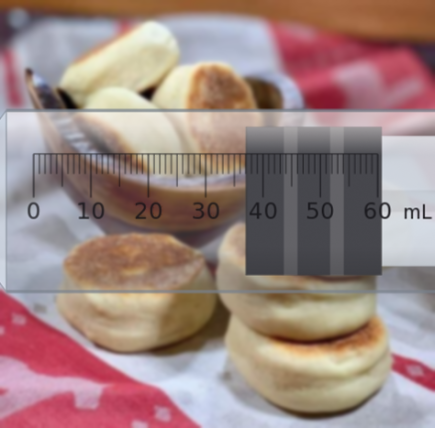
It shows 37 (mL)
